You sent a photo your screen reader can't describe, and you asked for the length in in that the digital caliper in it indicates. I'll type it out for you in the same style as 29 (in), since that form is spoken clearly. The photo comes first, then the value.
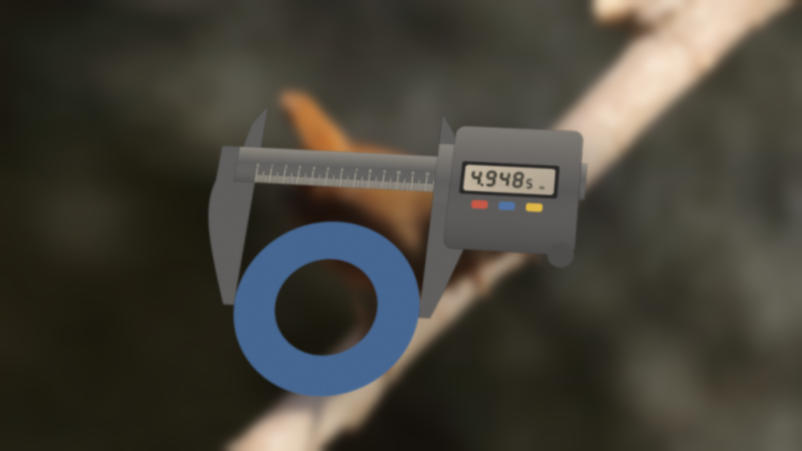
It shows 4.9485 (in)
